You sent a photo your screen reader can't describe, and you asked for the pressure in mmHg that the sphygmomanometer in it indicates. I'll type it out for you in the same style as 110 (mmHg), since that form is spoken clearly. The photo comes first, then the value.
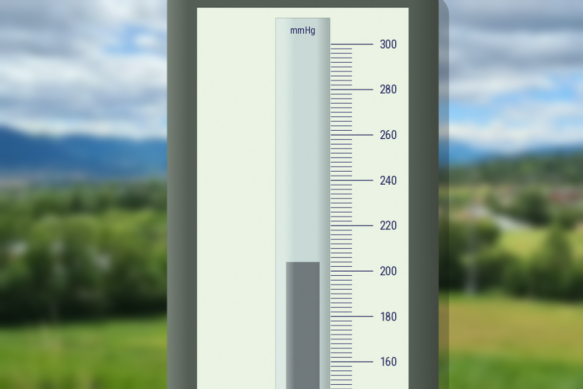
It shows 204 (mmHg)
